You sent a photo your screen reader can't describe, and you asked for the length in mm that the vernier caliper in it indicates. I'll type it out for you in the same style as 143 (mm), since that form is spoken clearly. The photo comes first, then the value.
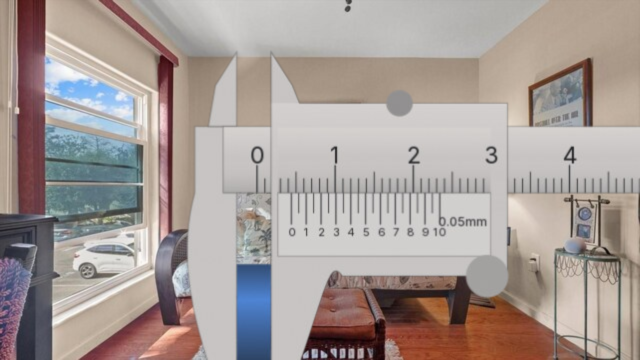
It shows 4.4 (mm)
